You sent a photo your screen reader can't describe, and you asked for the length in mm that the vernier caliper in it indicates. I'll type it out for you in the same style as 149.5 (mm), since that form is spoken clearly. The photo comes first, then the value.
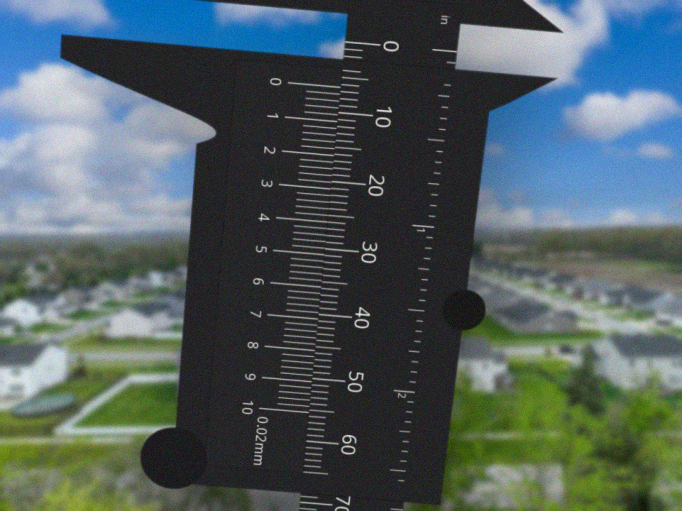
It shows 6.4 (mm)
